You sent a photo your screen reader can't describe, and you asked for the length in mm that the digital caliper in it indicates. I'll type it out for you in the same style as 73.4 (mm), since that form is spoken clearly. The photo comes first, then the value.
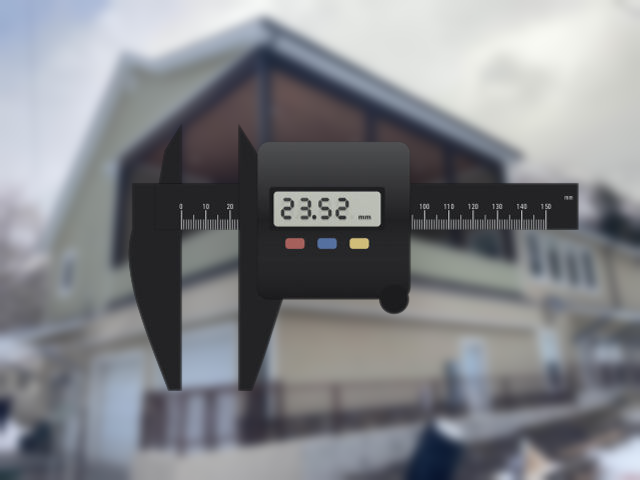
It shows 23.52 (mm)
